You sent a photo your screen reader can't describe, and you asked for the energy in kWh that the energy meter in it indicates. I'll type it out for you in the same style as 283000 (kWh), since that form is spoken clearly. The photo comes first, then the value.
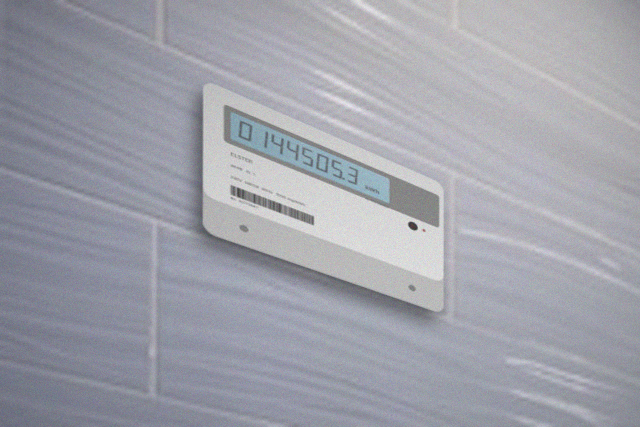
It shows 144505.3 (kWh)
